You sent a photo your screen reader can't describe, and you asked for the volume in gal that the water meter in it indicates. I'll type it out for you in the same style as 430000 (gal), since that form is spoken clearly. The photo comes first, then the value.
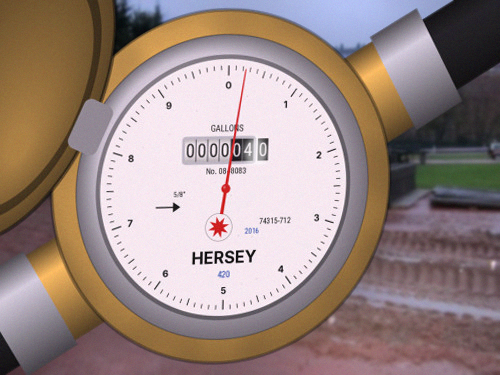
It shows 40.2 (gal)
